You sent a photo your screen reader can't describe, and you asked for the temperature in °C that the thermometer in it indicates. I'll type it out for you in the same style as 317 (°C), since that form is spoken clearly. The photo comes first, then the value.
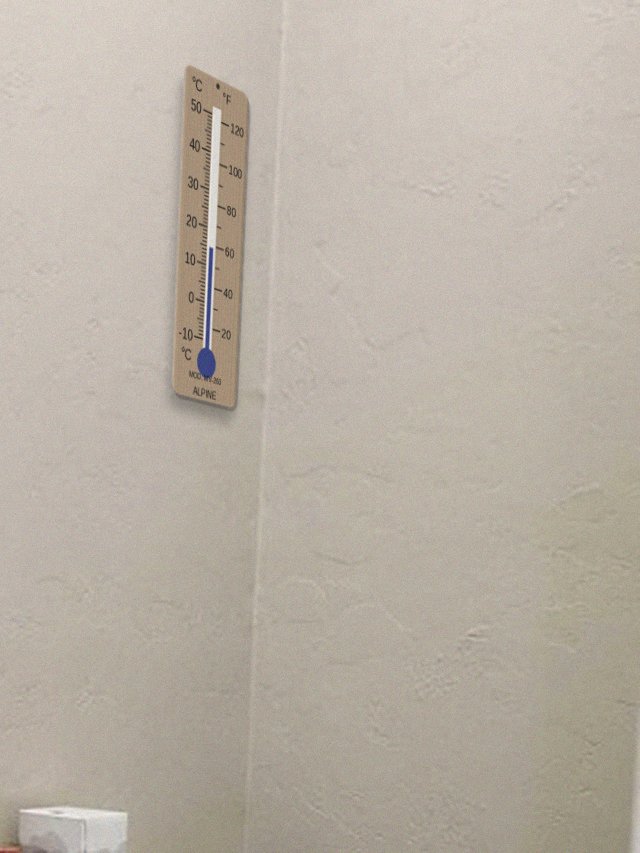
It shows 15 (°C)
